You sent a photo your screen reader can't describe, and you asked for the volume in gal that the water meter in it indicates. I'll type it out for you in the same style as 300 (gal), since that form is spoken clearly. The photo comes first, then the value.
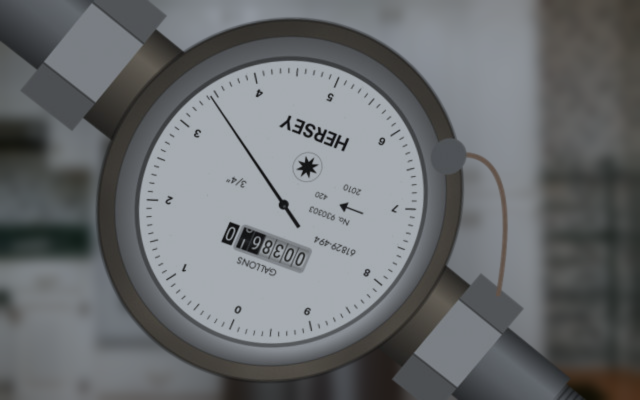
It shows 38613.4 (gal)
